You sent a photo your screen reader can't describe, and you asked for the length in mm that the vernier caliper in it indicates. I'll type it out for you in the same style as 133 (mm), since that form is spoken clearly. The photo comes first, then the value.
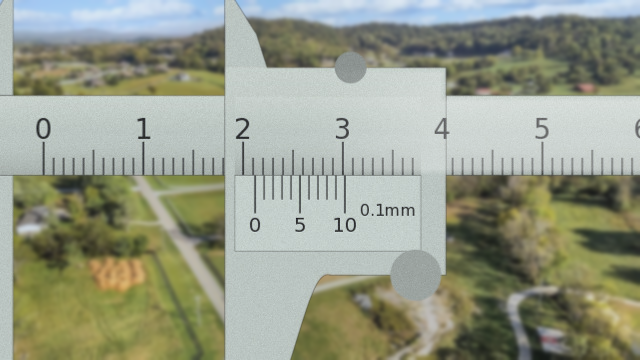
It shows 21.2 (mm)
